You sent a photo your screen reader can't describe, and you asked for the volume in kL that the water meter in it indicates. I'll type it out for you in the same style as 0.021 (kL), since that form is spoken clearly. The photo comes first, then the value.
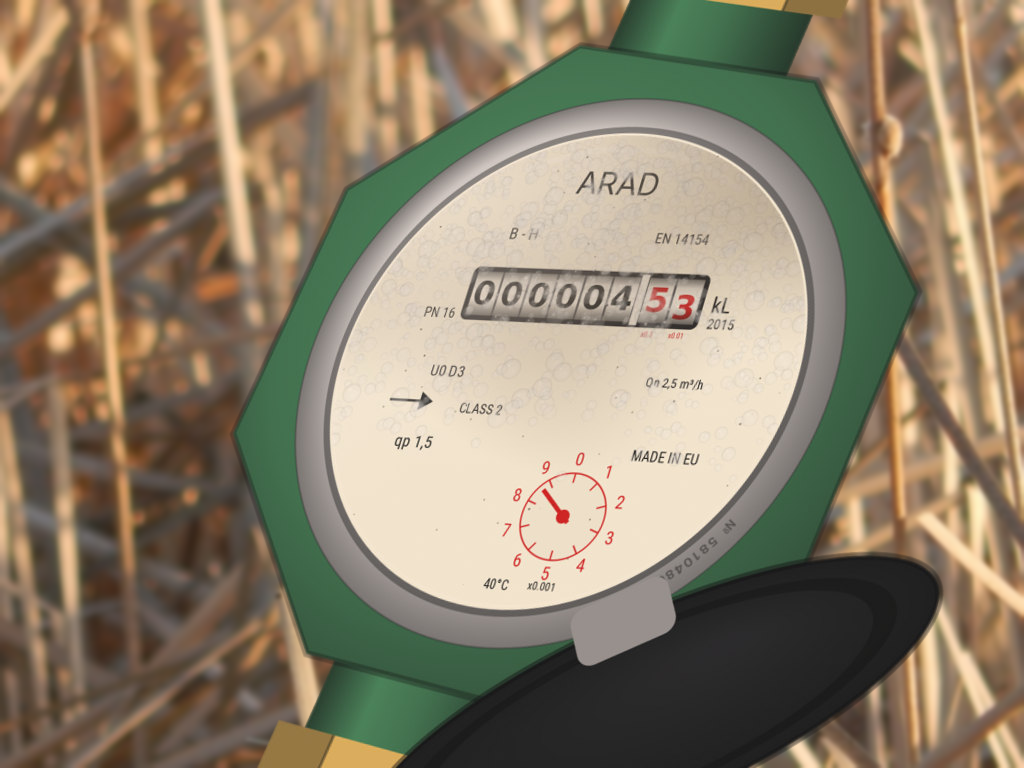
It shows 4.528 (kL)
